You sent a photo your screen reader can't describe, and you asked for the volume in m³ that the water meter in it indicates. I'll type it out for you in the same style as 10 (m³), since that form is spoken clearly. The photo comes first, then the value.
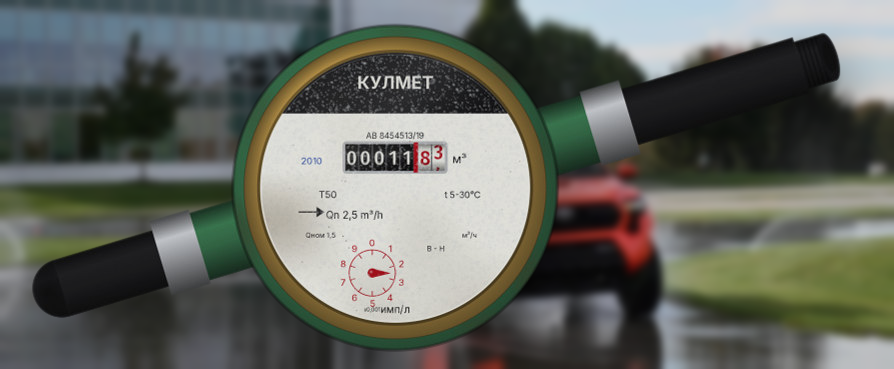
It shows 11.832 (m³)
